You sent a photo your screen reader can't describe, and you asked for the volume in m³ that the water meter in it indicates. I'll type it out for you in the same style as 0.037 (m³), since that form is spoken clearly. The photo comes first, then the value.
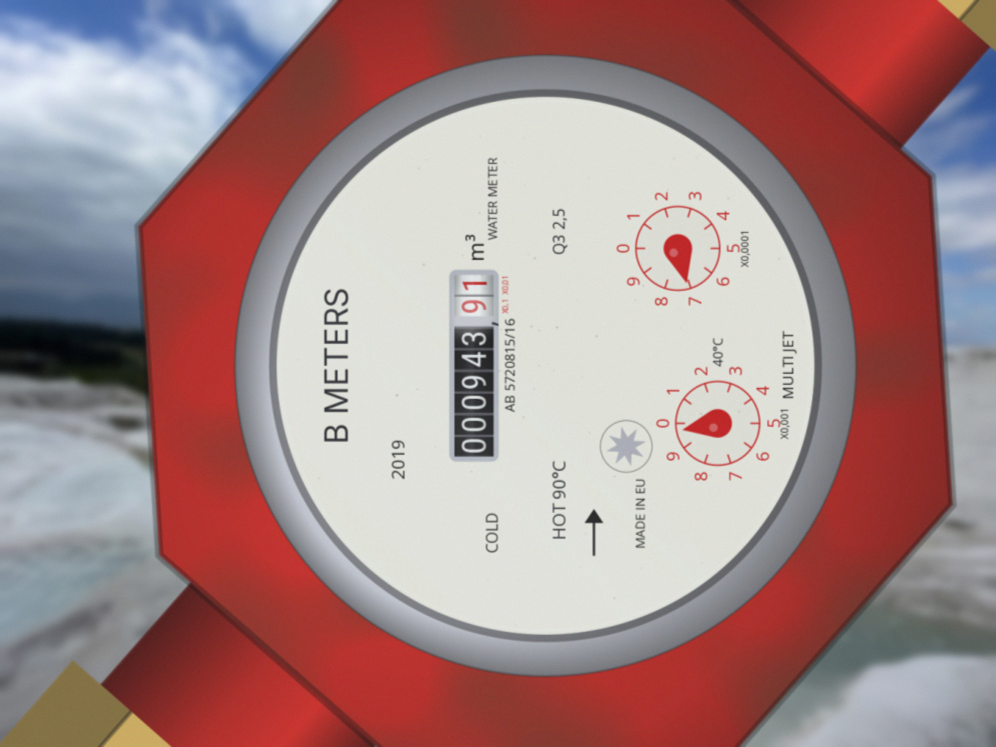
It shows 943.9097 (m³)
